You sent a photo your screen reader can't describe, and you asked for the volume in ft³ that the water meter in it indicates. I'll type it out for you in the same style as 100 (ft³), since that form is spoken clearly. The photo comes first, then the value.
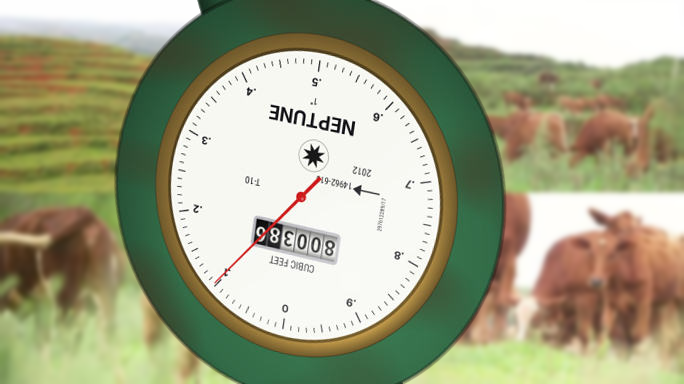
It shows 800386.10 (ft³)
